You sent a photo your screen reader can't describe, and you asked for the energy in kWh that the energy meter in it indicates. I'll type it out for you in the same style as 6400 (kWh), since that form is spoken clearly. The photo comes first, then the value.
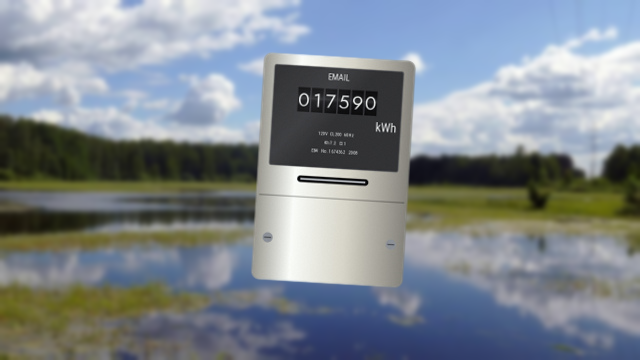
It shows 17590 (kWh)
